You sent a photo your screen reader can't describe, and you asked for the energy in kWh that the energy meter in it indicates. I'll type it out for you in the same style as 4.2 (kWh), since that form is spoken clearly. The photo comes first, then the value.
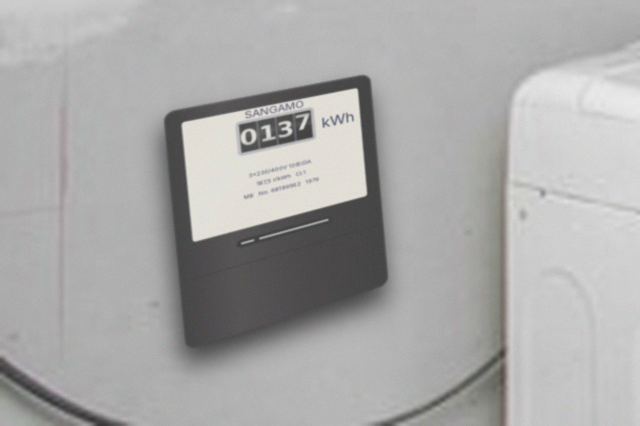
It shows 137 (kWh)
